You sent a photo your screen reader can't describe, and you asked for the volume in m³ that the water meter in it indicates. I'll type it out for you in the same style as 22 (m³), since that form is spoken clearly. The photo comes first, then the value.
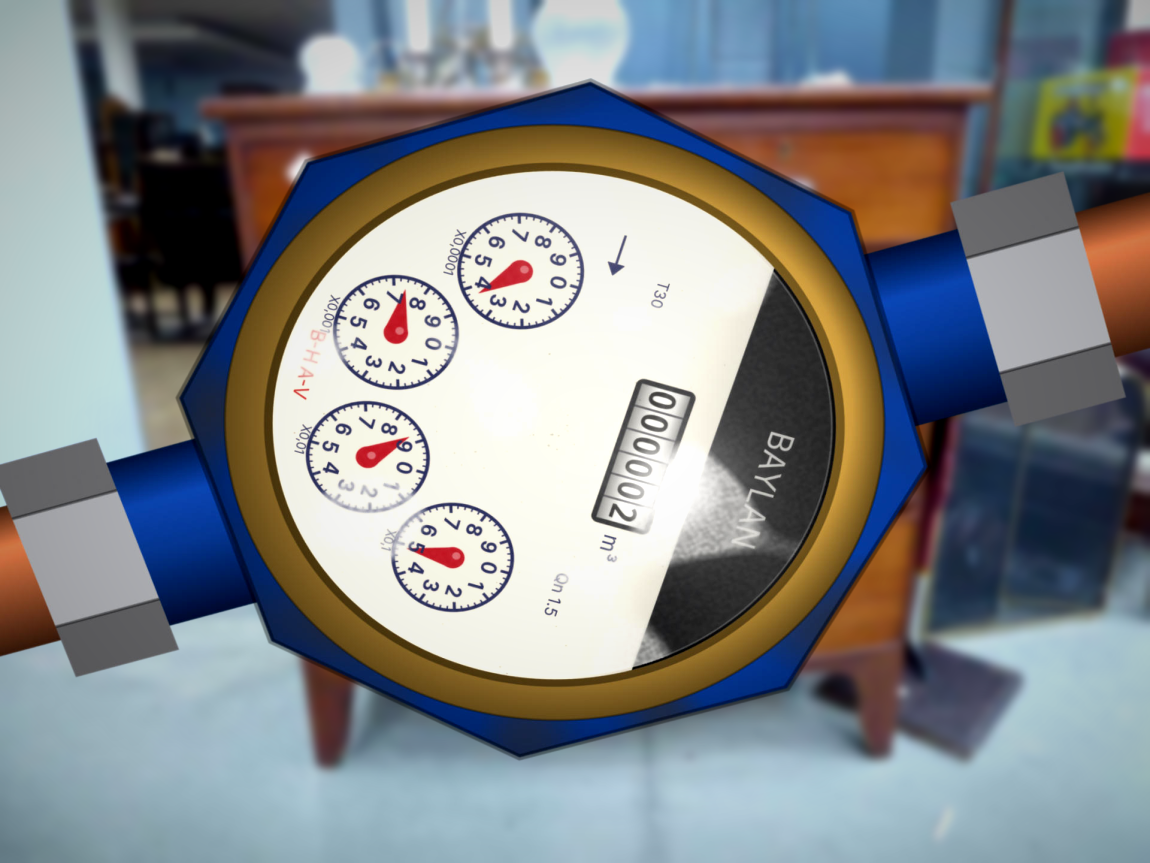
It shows 2.4873 (m³)
